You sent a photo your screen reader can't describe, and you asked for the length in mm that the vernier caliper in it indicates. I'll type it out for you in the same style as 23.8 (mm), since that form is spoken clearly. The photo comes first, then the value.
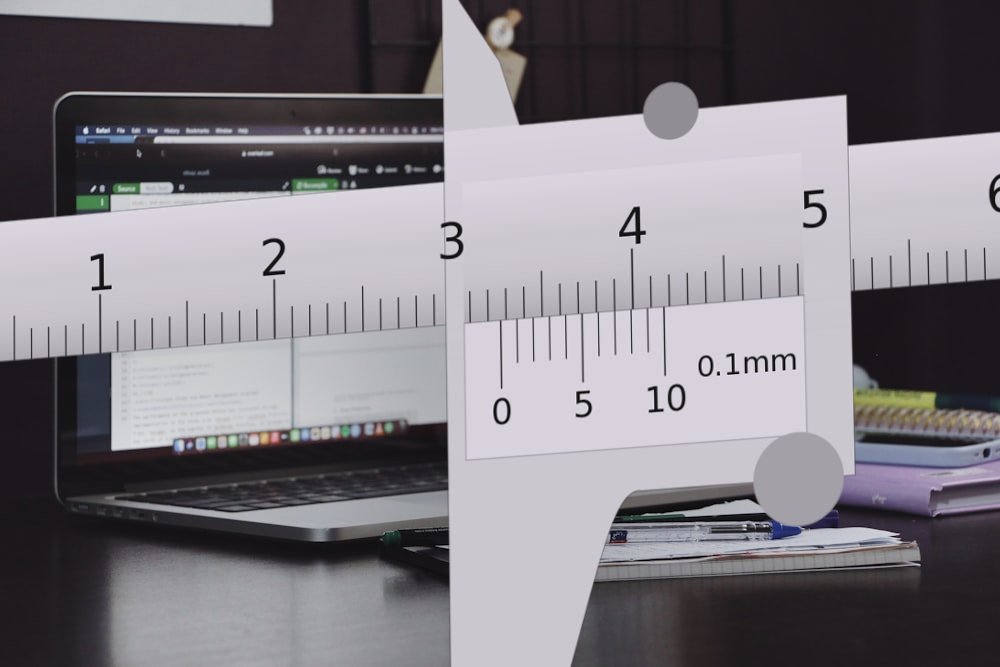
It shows 32.7 (mm)
